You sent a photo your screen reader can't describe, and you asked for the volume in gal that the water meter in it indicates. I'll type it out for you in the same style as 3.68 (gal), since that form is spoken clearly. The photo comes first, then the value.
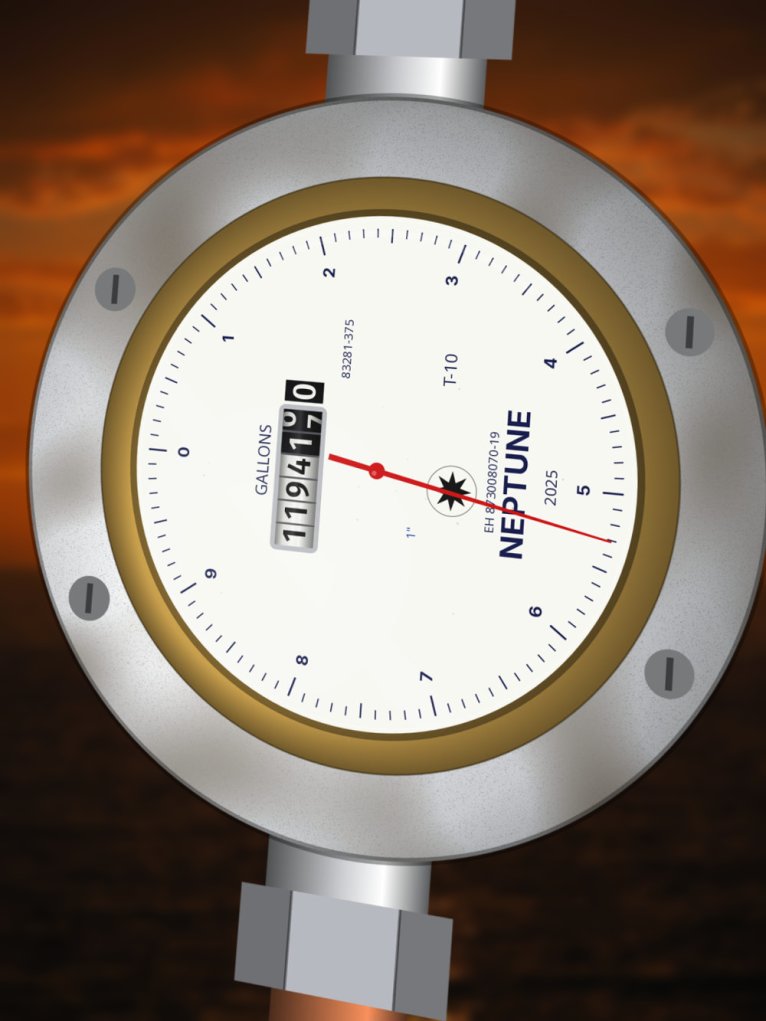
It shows 1194165.3 (gal)
